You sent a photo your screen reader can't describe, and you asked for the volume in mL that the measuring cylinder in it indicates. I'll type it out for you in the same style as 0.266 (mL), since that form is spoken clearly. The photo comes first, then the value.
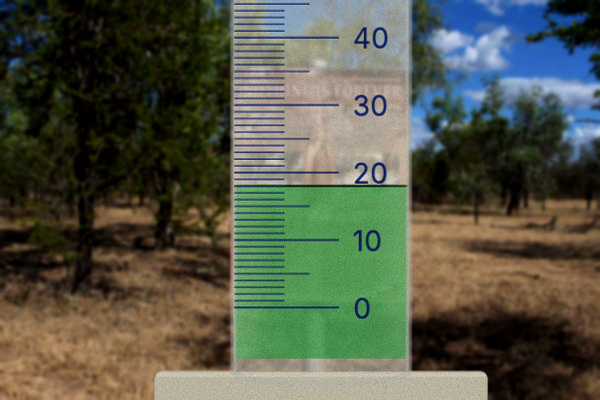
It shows 18 (mL)
